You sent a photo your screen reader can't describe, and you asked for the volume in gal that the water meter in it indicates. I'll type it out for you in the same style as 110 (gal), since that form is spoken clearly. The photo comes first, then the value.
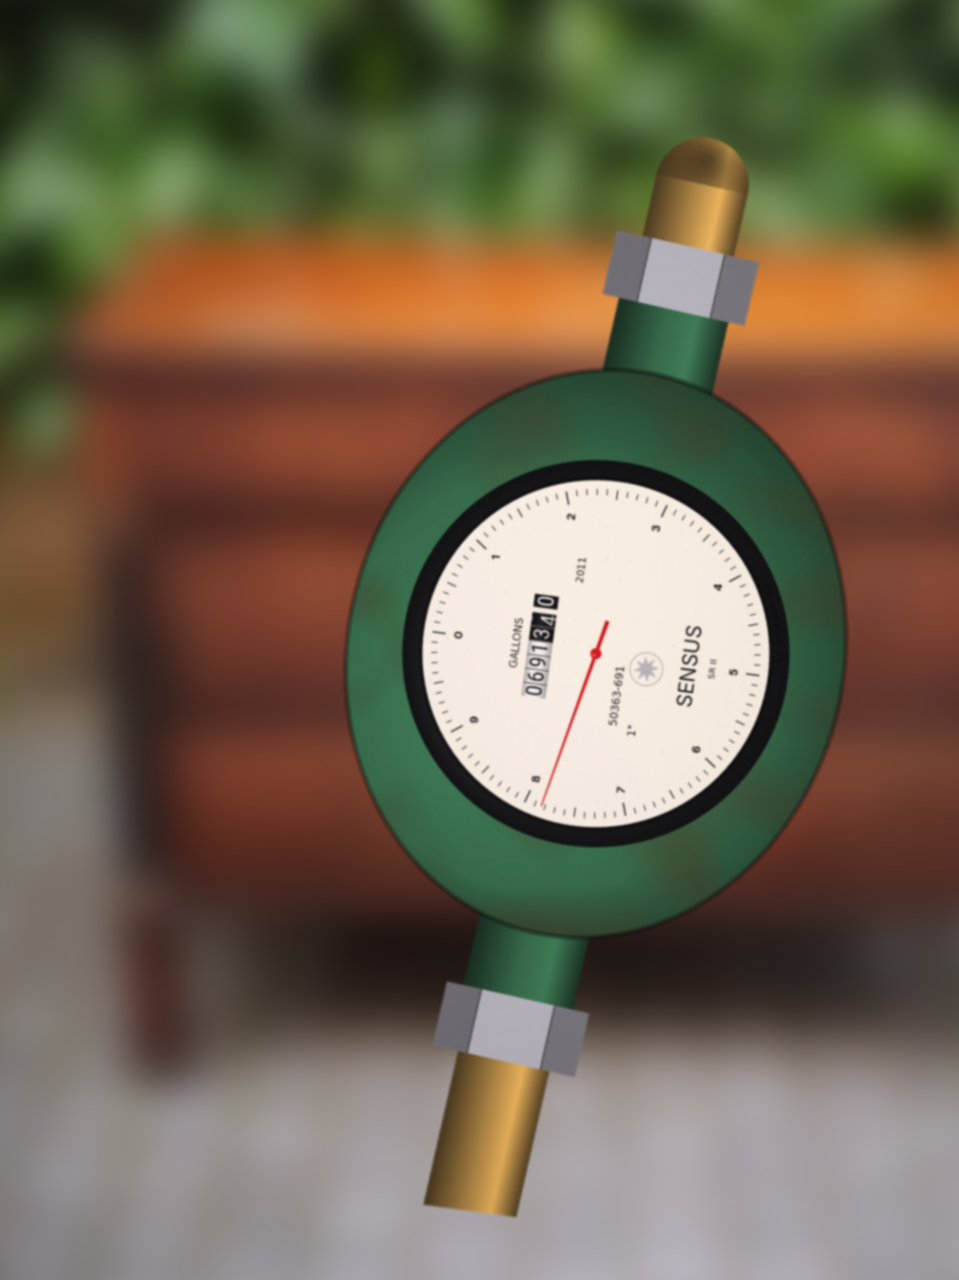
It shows 691337.8 (gal)
